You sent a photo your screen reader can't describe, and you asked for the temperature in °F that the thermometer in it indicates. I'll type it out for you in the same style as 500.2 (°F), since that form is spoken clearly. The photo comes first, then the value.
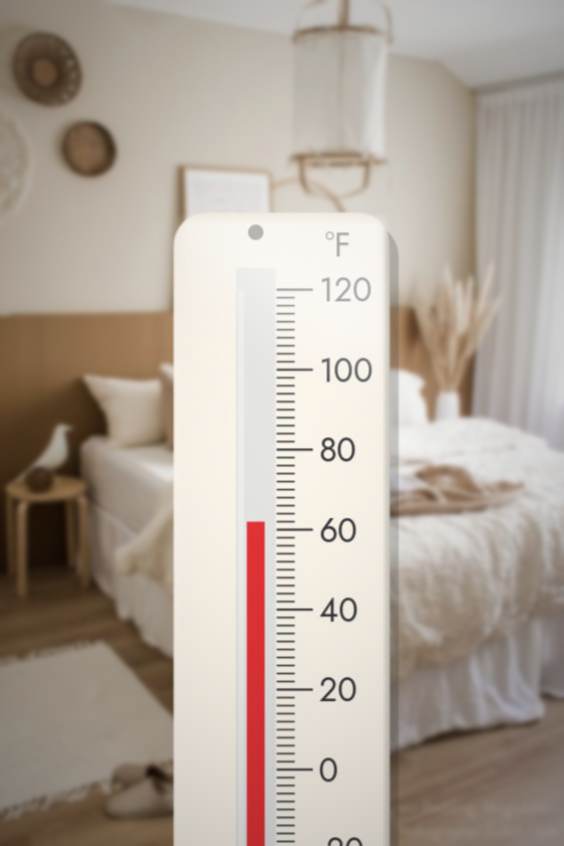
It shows 62 (°F)
